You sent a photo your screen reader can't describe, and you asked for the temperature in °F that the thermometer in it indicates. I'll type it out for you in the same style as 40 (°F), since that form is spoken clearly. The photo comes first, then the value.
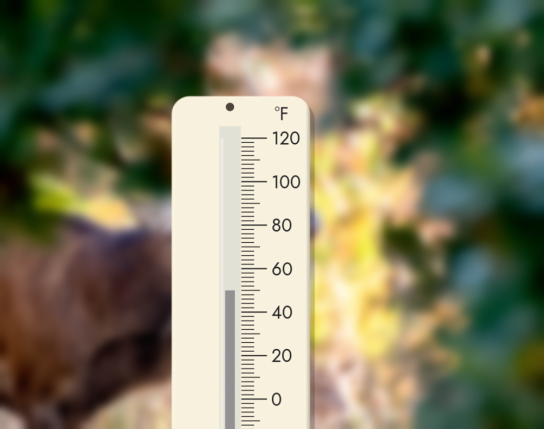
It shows 50 (°F)
